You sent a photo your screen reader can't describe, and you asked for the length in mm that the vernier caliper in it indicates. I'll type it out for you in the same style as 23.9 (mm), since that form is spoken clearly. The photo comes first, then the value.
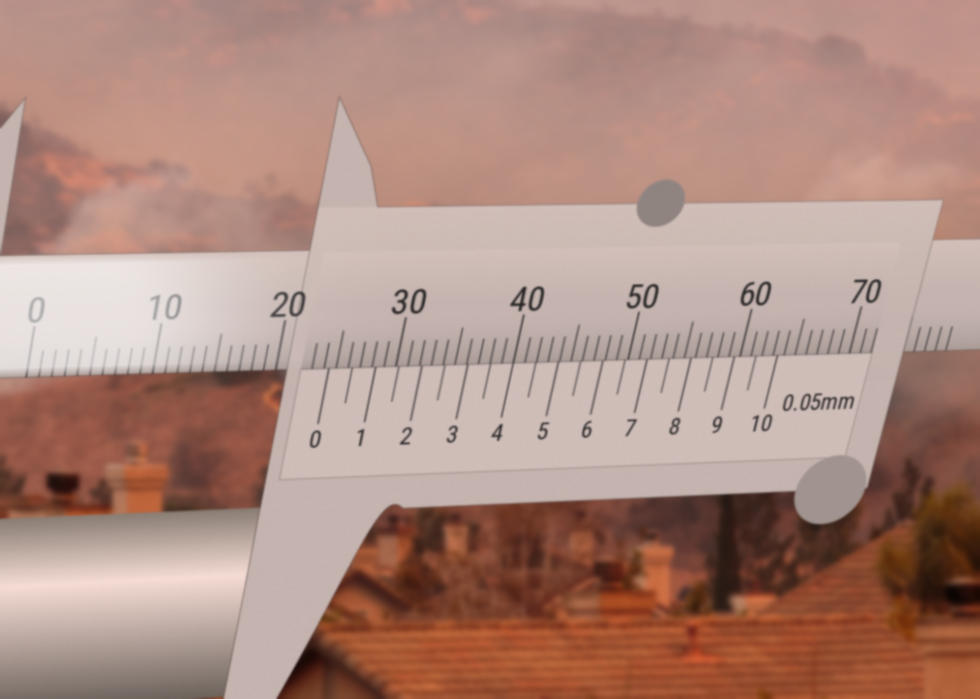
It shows 24.4 (mm)
